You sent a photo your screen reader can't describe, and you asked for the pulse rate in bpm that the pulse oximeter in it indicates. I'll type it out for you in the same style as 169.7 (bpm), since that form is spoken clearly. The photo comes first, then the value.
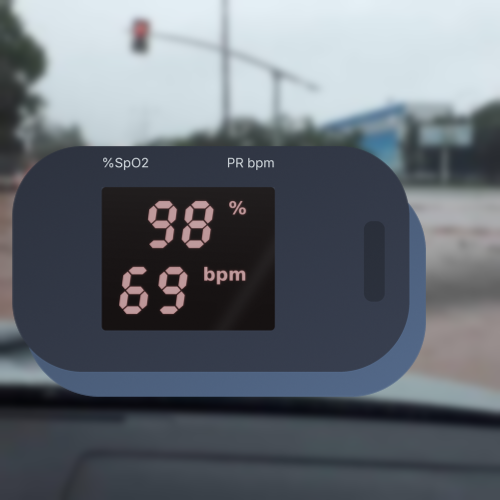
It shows 69 (bpm)
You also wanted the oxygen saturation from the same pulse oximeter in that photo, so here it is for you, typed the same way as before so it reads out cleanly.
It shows 98 (%)
